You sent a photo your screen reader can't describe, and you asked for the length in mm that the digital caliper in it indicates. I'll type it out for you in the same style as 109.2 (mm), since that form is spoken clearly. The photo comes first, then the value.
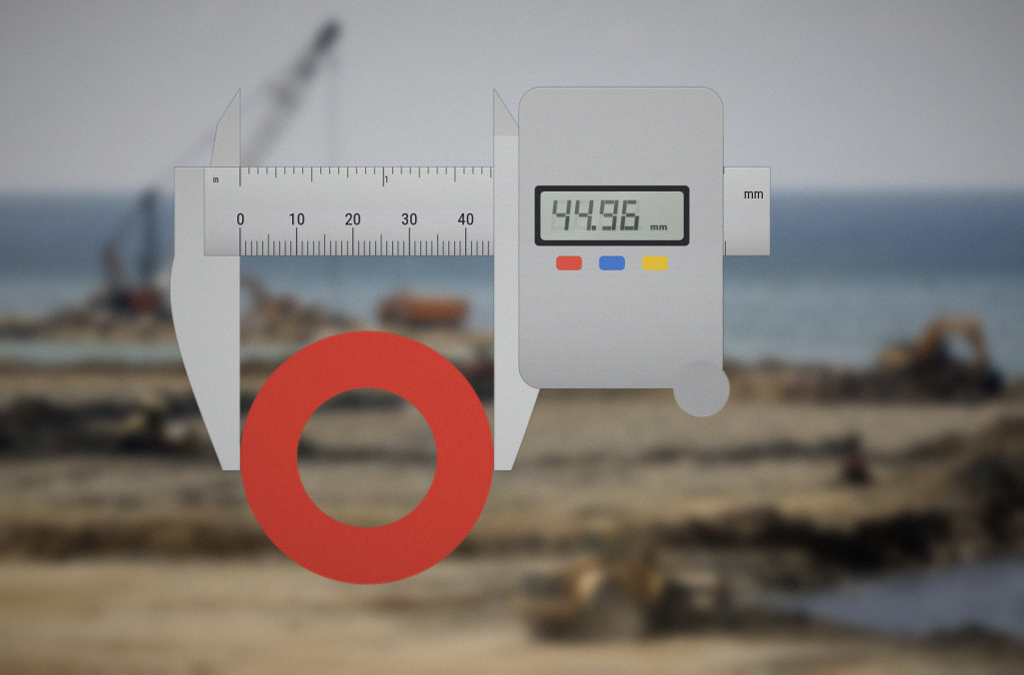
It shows 44.96 (mm)
